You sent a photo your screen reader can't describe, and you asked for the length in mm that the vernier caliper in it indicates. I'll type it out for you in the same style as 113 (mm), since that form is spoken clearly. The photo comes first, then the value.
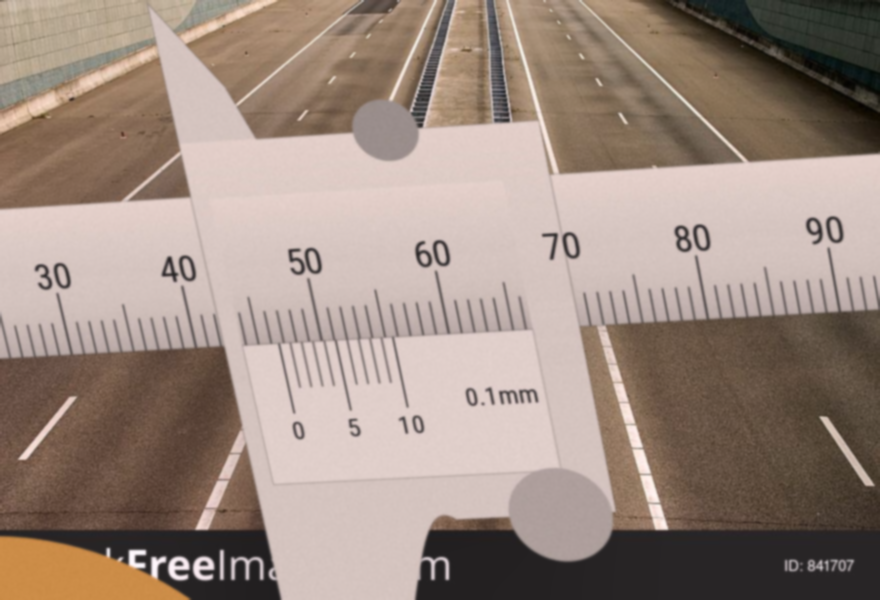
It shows 46.6 (mm)
